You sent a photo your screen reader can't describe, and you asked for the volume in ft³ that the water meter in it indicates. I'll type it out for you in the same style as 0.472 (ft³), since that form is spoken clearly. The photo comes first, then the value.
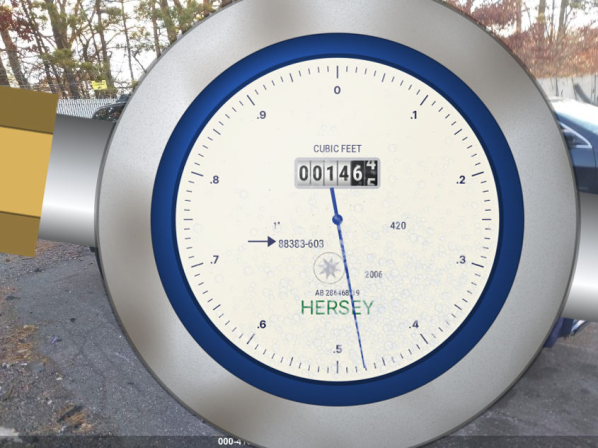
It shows 1464.47 (ft³)
